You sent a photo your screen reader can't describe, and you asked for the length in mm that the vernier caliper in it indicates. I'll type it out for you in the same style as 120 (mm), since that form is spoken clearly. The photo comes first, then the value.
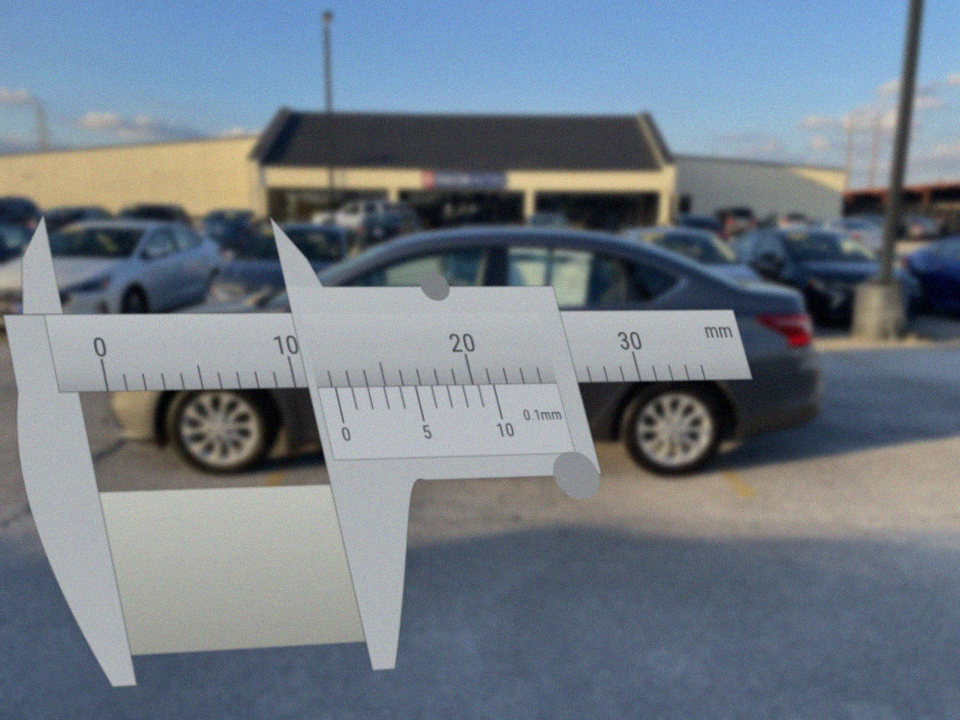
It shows 12.2 (mm)
